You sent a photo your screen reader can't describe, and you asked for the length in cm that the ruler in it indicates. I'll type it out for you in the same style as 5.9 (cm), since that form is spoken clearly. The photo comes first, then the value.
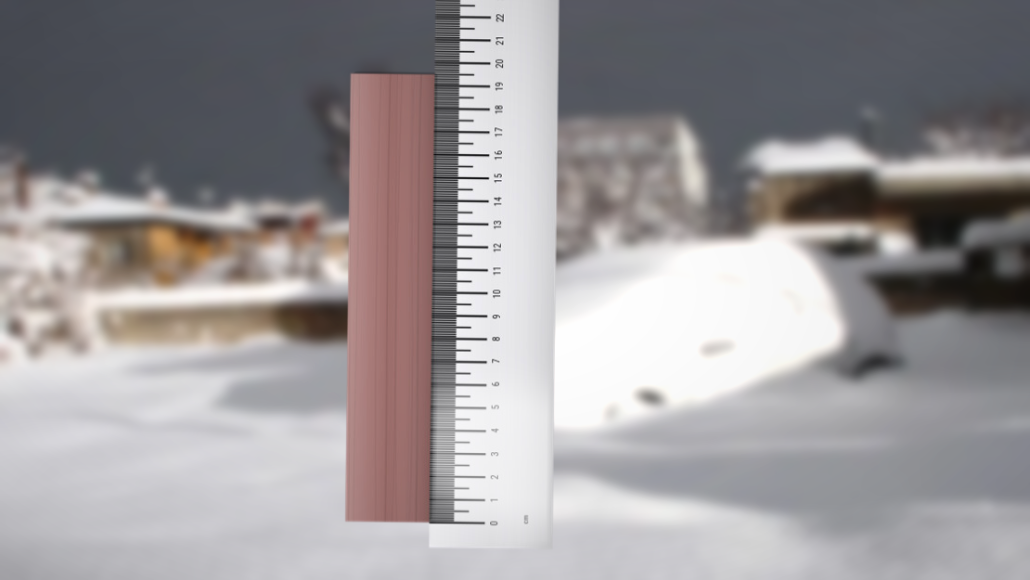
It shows 19.5 (cm)
